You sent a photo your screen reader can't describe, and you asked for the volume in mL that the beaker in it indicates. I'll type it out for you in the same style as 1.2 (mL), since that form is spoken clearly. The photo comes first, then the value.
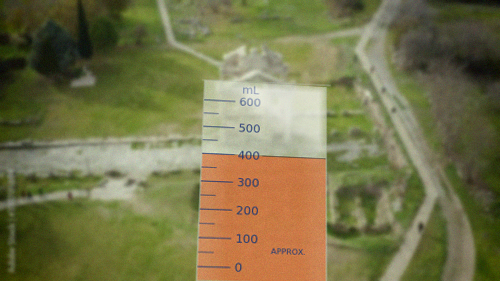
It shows 400 (mL)
